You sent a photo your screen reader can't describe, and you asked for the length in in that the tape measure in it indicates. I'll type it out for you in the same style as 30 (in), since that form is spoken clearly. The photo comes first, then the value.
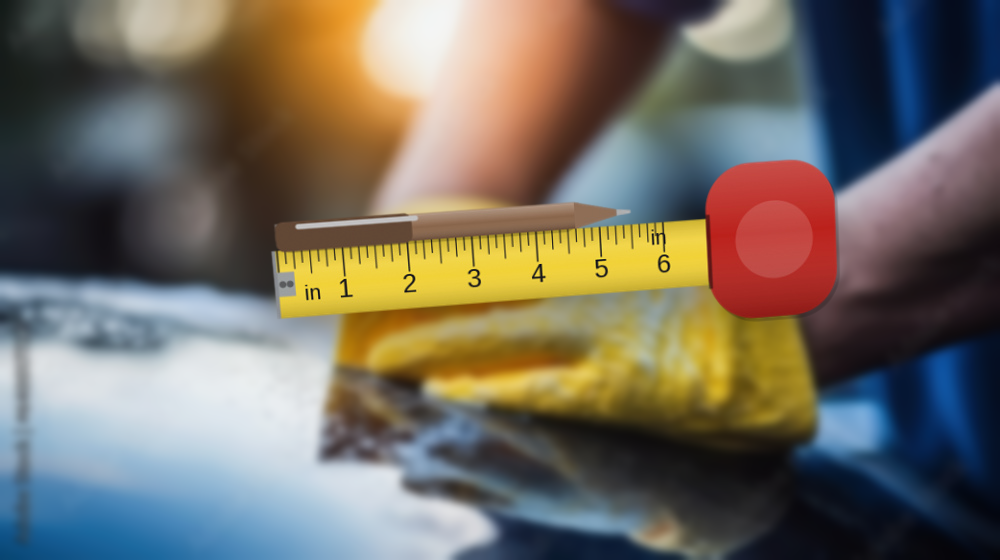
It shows 5.5 (in)
